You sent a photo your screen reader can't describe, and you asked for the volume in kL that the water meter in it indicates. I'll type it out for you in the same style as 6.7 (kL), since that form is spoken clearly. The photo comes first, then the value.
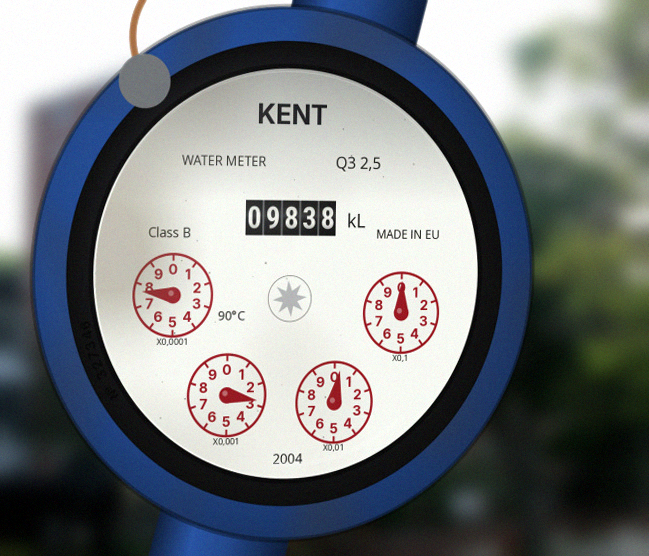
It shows 9838.0027 (kL)
